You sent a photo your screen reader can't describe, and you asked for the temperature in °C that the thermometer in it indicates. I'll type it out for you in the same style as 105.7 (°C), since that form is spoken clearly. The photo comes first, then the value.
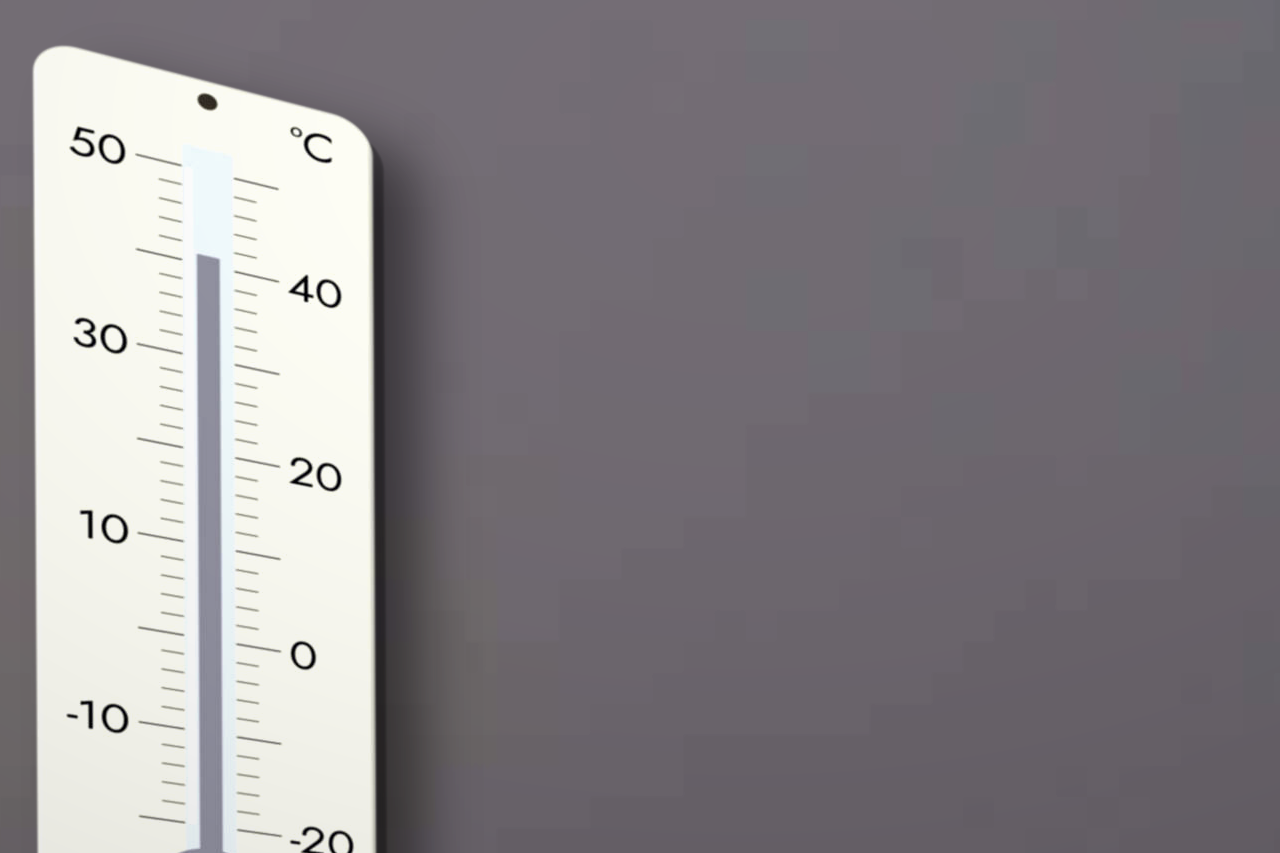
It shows 41 (°C)
